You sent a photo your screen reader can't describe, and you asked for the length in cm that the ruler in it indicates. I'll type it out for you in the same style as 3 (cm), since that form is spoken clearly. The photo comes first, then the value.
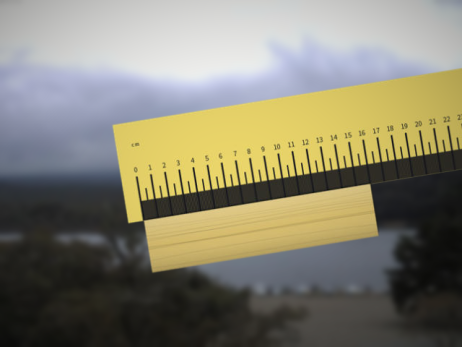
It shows 16 (cm)
